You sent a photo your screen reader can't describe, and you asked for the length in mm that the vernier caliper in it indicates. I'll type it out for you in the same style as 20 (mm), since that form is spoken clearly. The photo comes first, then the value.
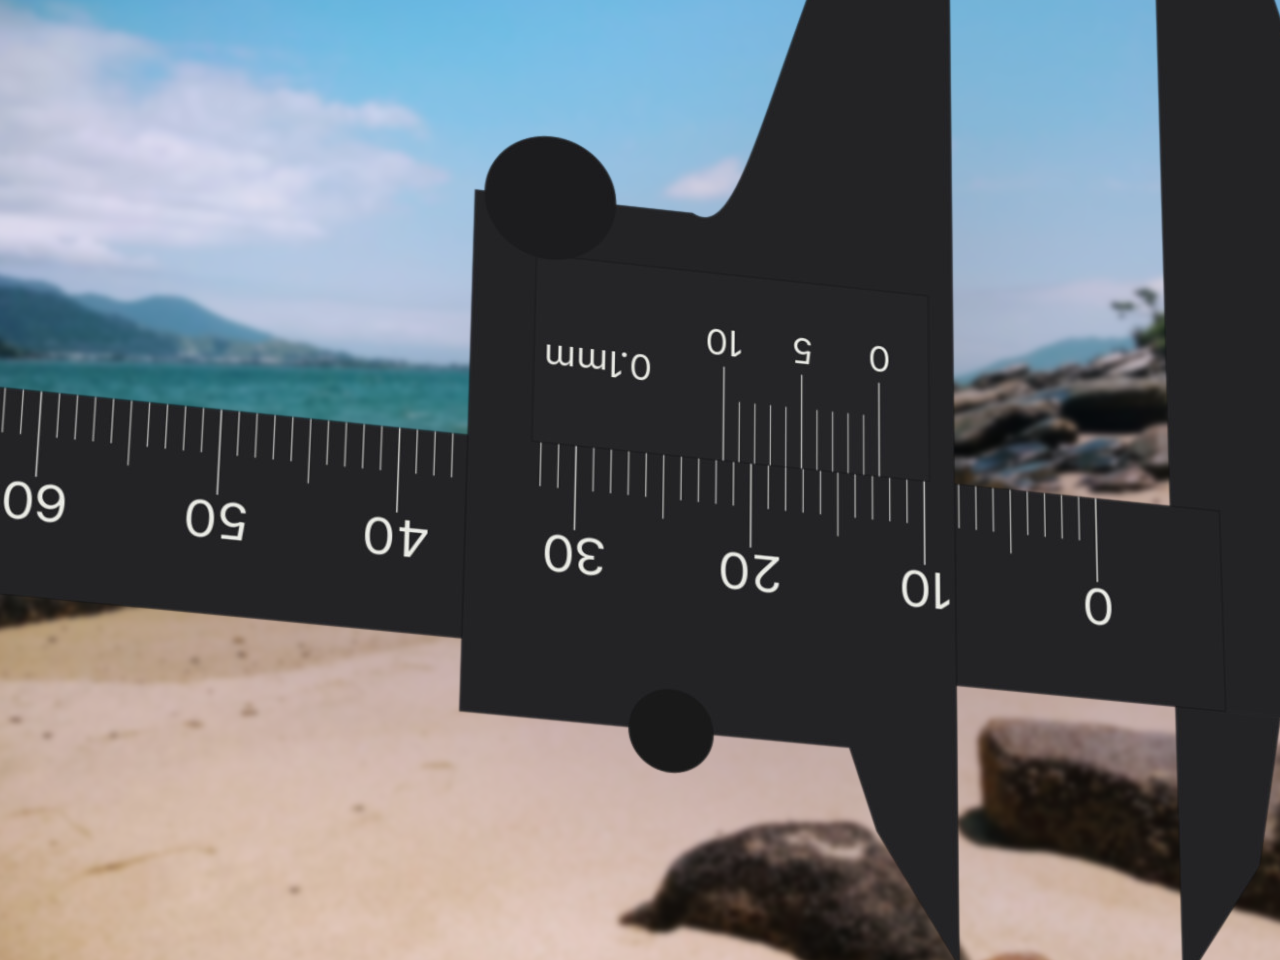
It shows 12.6 (mm)
